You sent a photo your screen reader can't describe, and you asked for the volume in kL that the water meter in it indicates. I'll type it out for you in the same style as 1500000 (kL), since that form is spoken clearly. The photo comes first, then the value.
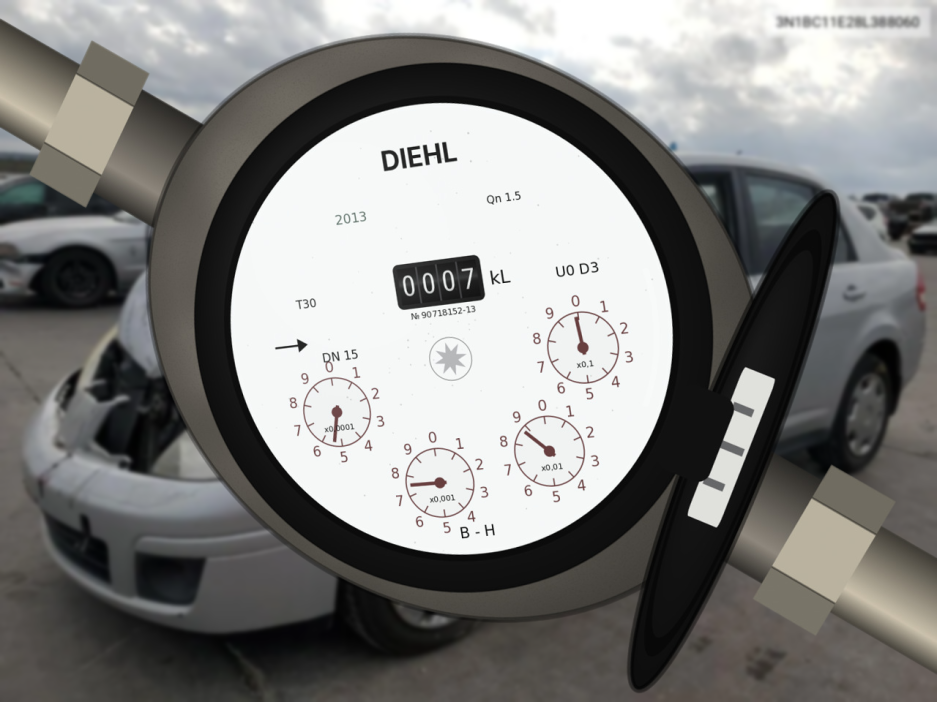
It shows 6.9875 (kL)
